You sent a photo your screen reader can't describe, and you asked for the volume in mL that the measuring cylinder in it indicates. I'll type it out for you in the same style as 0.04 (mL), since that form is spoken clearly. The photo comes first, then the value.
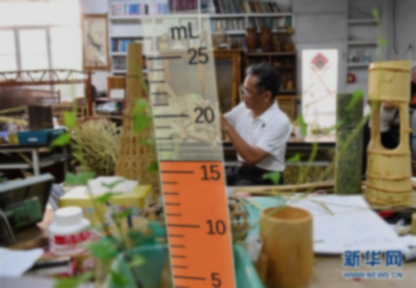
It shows 16 (mL)
